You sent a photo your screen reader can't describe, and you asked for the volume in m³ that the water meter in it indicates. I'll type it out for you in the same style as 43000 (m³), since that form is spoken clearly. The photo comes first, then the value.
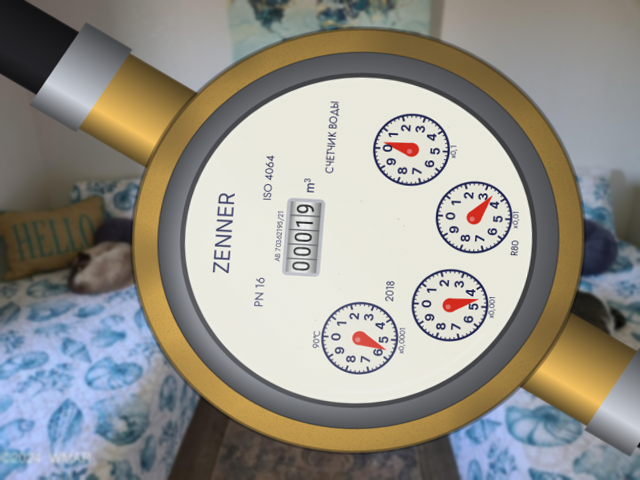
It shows 19.0345 (m³)
